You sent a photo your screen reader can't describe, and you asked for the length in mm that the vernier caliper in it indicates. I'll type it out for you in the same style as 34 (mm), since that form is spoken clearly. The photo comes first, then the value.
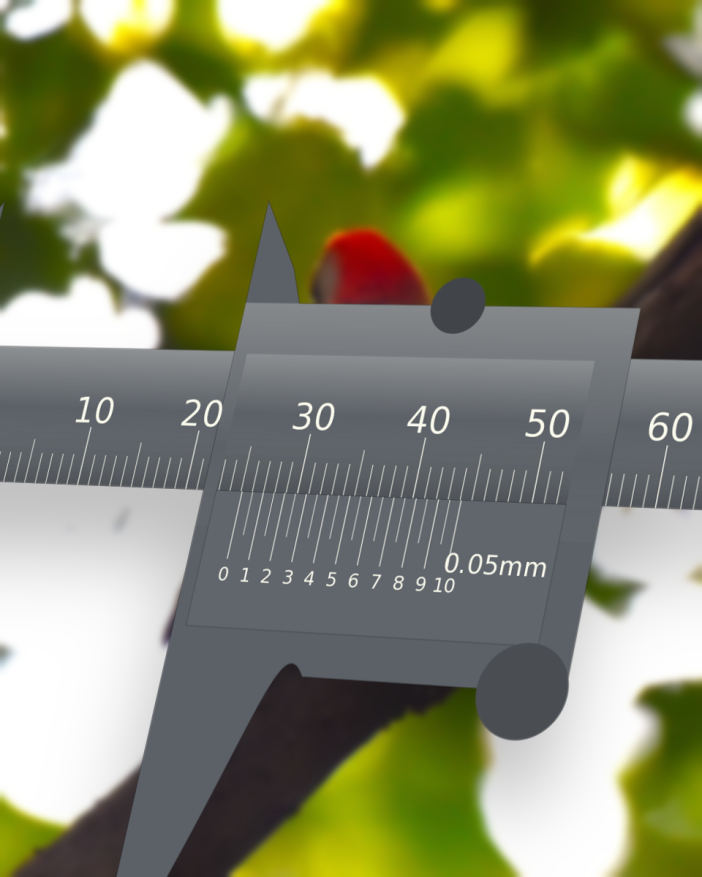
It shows 25.1 (mm)
